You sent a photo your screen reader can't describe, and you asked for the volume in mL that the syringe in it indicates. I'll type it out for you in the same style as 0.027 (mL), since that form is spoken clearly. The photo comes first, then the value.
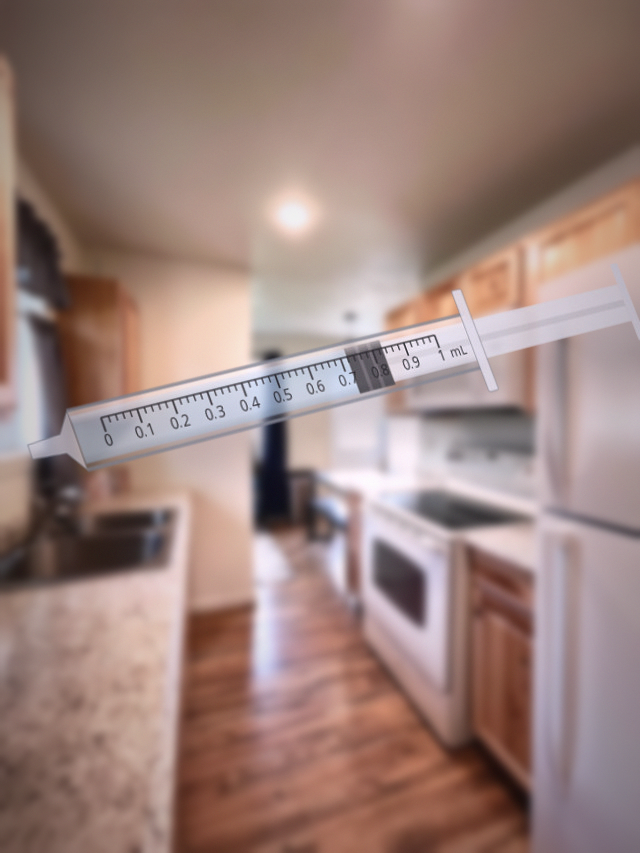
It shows 0.72 (mL)
